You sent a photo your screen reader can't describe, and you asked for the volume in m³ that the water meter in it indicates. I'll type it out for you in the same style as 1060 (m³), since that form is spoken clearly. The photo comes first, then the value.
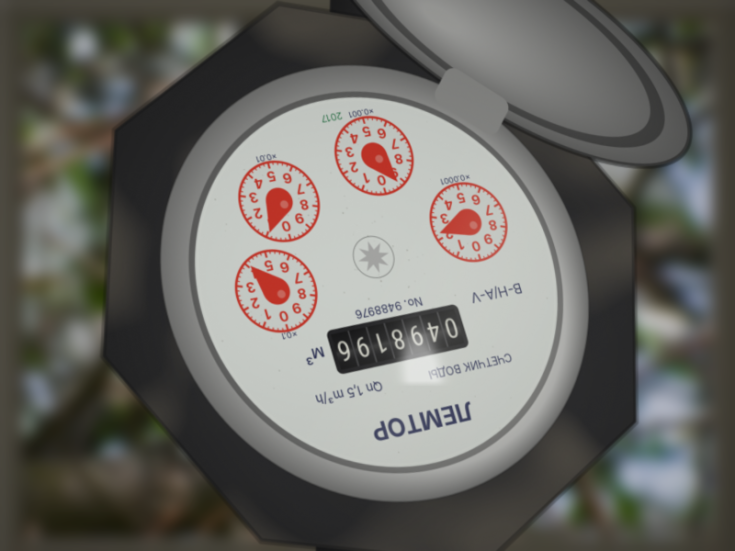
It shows 498196.4092 (m³)
